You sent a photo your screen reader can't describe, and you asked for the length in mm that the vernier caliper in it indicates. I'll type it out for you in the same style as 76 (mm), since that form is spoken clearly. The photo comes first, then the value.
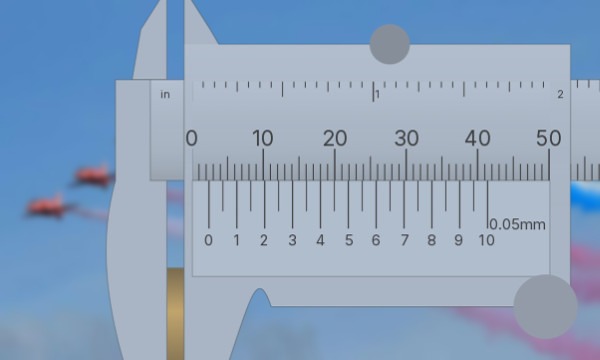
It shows 2.4 (mm)
